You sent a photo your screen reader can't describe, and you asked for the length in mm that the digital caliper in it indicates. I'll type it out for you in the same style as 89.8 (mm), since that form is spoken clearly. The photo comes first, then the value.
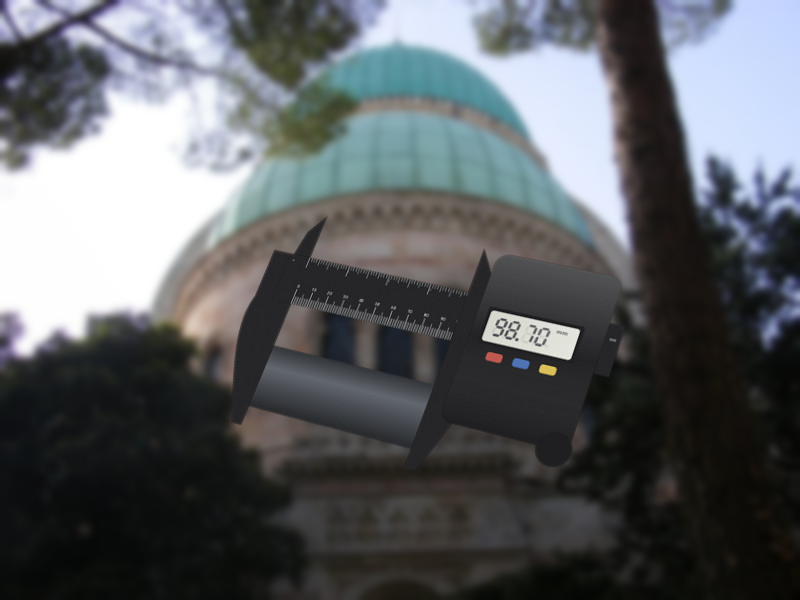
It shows 98.70 (mm)
